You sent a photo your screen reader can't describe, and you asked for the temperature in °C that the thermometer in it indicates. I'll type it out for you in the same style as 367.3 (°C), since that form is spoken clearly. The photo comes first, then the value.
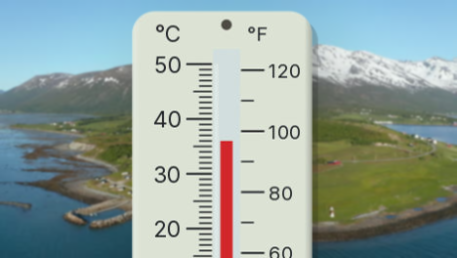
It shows 36 (°C)
